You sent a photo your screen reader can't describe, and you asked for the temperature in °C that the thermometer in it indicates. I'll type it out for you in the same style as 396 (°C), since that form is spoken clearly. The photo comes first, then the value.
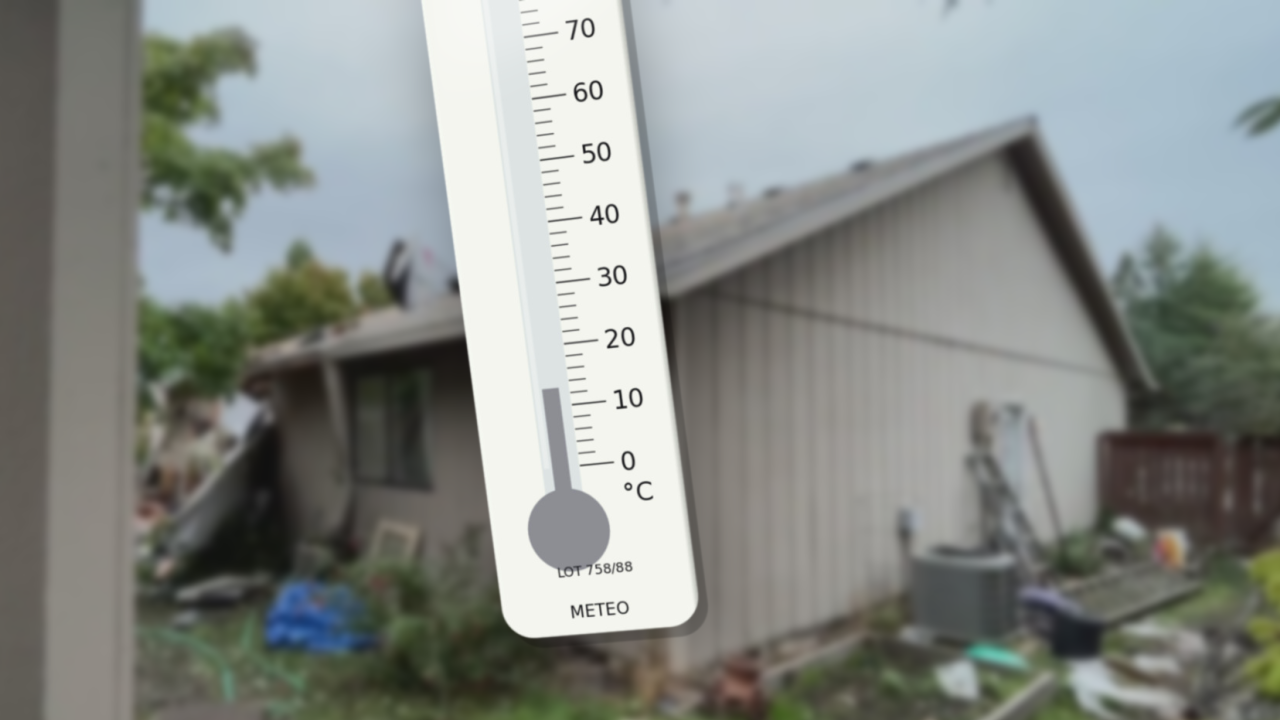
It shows 13 (°C)
